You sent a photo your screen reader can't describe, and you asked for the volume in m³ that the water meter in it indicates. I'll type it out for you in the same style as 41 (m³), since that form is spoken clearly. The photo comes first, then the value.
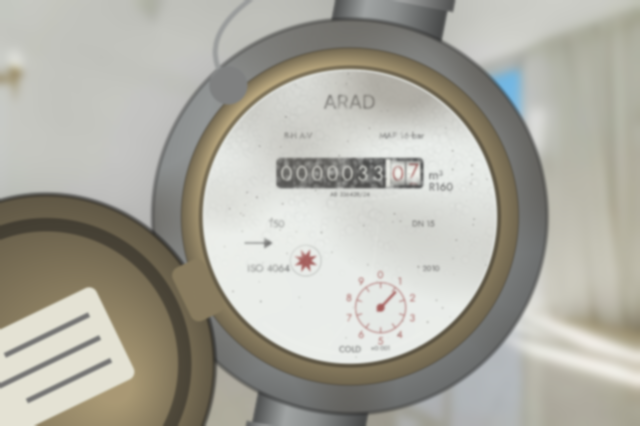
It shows 33.071 (m³)
